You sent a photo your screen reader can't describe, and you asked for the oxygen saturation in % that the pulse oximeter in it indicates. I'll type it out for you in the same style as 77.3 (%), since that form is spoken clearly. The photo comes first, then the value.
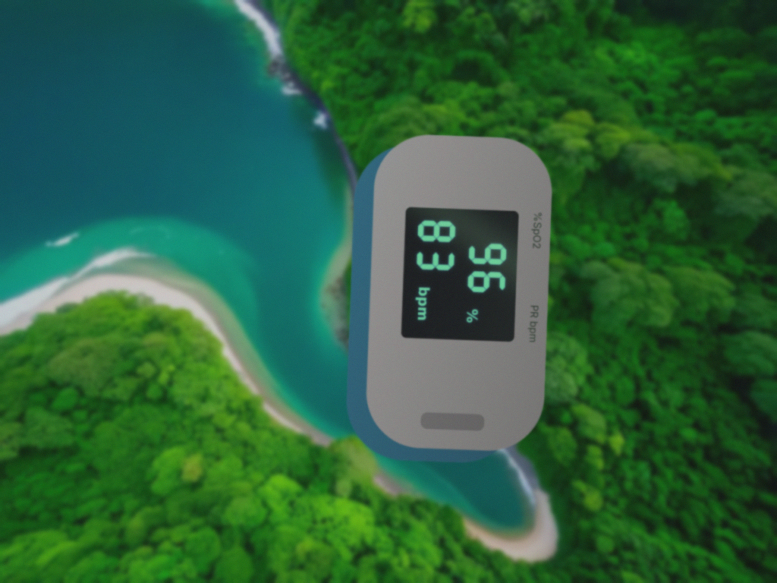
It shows 96 (%)
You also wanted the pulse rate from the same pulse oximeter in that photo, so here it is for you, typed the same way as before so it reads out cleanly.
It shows 83 (bpm)
